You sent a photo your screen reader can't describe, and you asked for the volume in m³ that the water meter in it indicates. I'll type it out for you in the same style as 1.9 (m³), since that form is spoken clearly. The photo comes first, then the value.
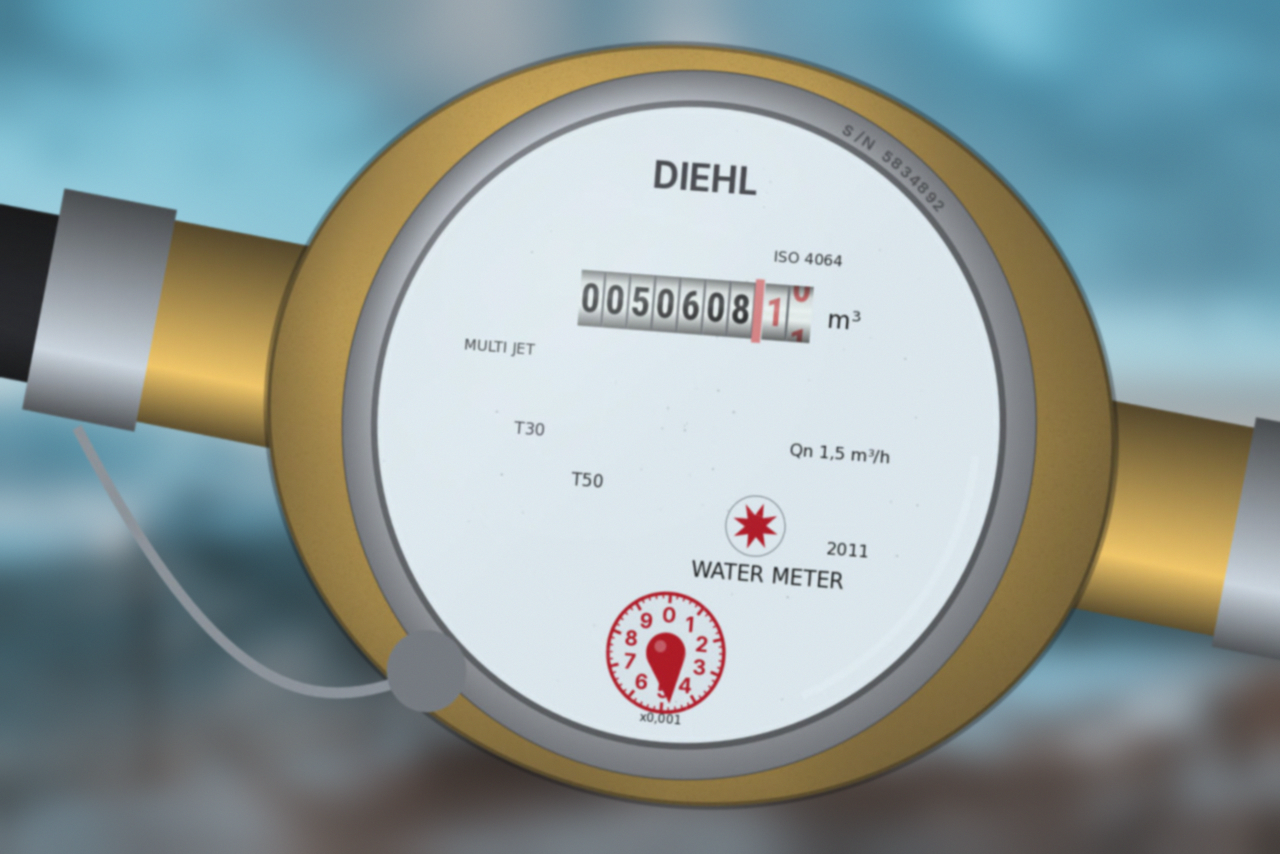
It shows 50608.104 (m³)
